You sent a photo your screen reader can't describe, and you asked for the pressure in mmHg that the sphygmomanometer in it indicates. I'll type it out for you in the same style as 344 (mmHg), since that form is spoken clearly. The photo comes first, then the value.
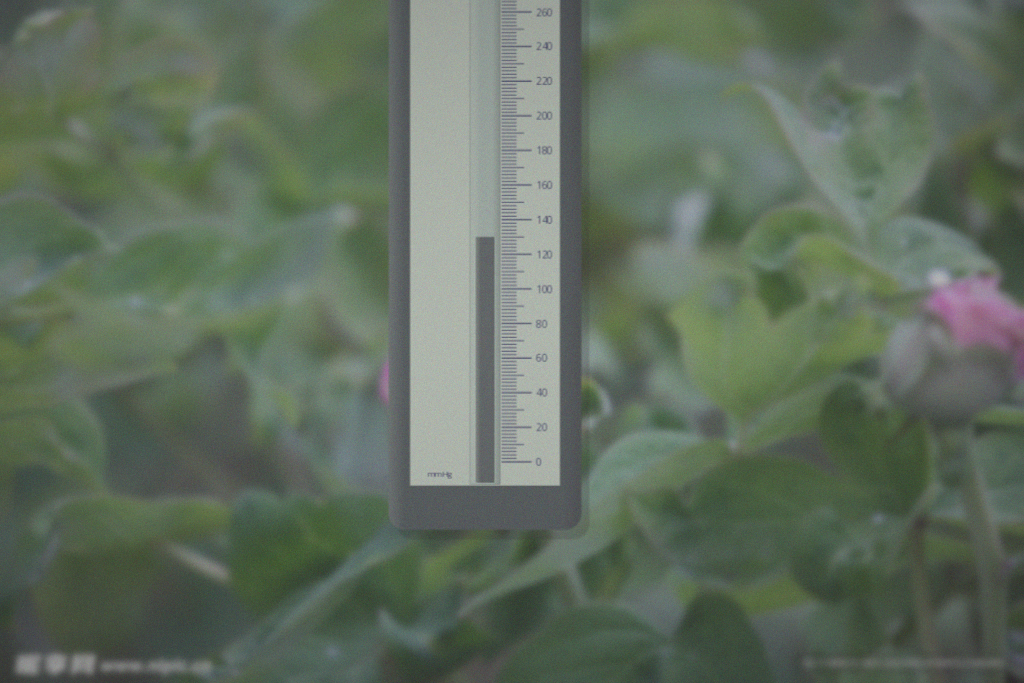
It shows 130 (mmHg)
